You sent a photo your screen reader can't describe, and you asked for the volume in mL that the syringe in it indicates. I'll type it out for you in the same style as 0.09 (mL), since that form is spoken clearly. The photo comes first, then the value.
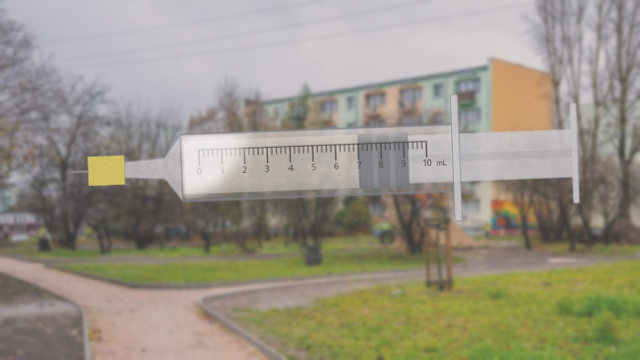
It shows 7 (mL)
